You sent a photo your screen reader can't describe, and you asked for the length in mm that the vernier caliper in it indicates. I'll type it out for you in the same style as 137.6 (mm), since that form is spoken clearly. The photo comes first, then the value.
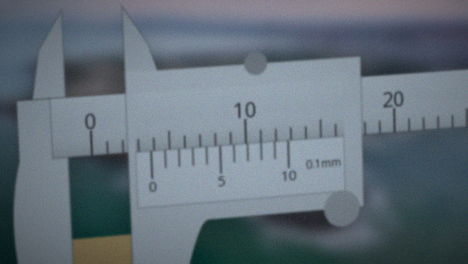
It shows 3.8 (mm)
